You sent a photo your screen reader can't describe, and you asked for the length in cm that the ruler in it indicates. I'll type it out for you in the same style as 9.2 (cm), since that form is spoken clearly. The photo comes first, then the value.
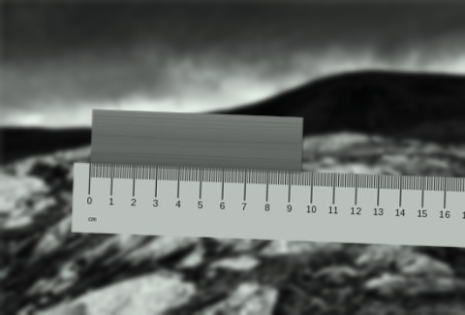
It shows 9.5 (cm)
